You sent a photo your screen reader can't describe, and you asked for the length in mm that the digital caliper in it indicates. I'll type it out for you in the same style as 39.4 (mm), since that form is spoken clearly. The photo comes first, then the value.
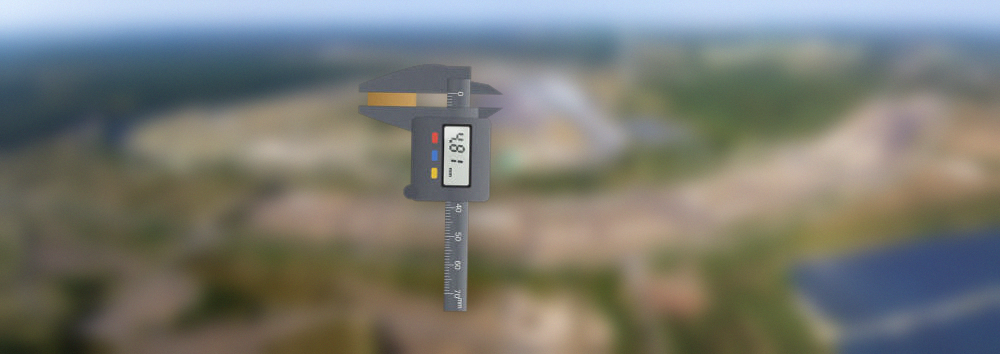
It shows 4.81 (mm)
